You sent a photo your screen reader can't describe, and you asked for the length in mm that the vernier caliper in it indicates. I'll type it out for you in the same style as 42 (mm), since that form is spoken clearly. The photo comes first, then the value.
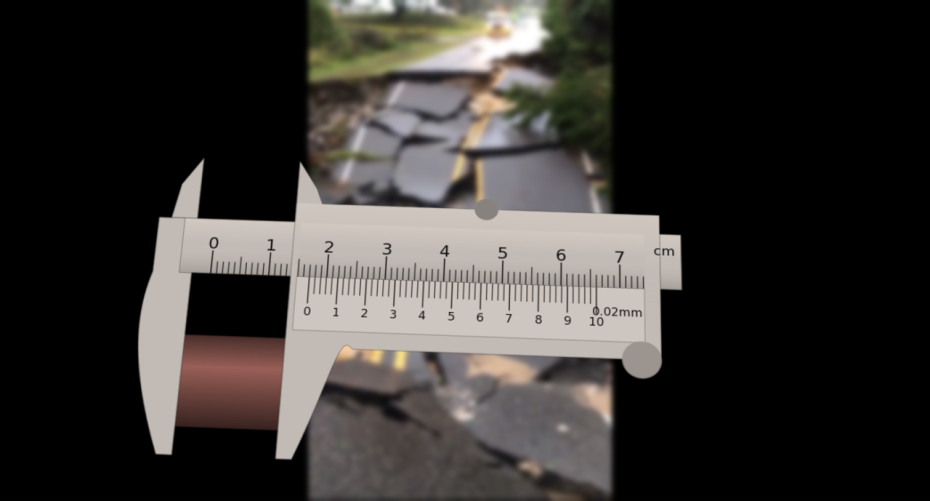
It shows 17.0 (mm)
